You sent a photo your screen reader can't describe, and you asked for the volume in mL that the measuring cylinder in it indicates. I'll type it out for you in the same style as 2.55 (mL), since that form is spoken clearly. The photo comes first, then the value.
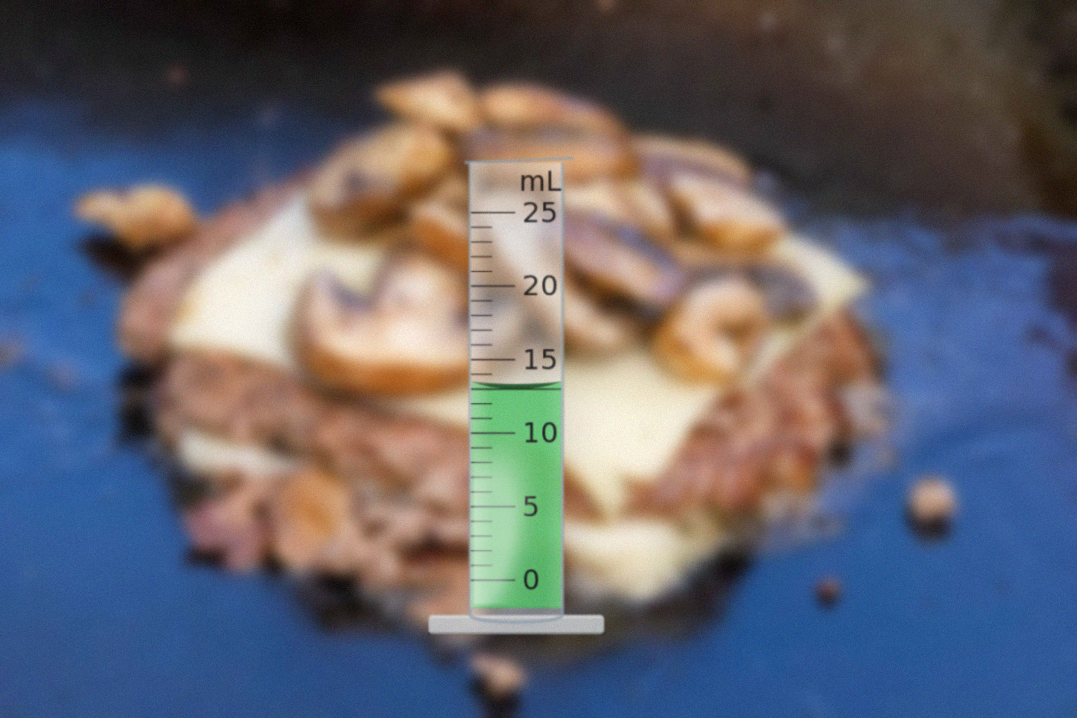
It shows 13 (mL)
